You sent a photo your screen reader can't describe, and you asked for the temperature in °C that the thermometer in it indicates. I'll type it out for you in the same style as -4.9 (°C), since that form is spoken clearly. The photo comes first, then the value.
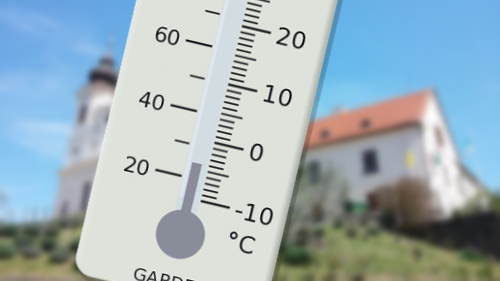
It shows -4 (°C)
